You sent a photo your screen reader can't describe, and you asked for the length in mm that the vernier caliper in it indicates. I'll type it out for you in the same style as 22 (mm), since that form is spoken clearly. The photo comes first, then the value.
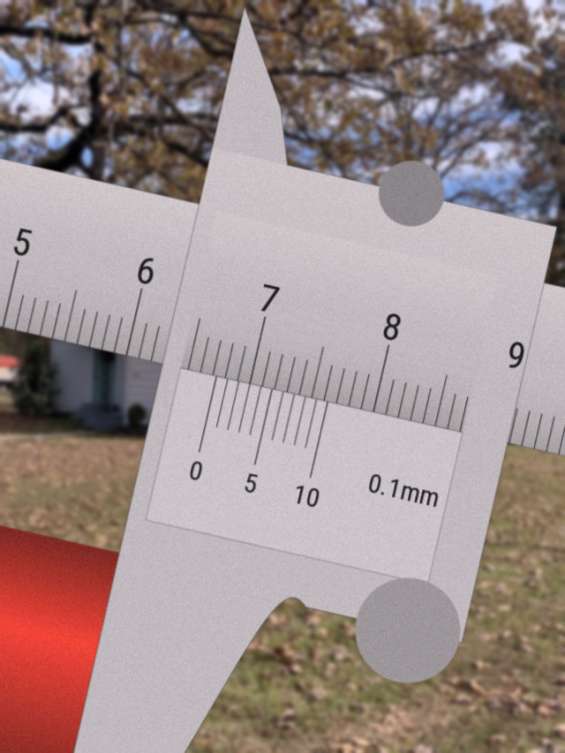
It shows 67.3 (mm)
